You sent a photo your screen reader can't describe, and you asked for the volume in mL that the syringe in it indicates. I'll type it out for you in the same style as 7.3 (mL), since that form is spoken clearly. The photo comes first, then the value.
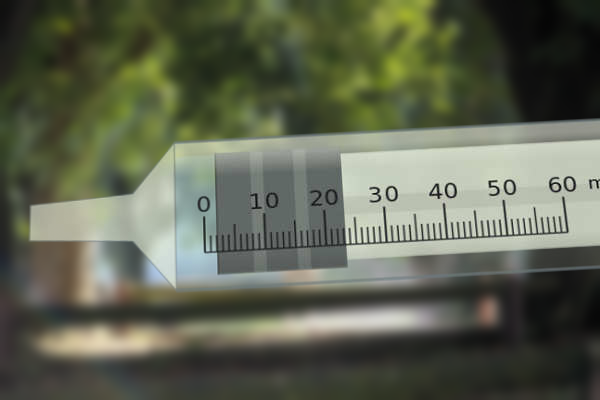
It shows 2 (mL)
